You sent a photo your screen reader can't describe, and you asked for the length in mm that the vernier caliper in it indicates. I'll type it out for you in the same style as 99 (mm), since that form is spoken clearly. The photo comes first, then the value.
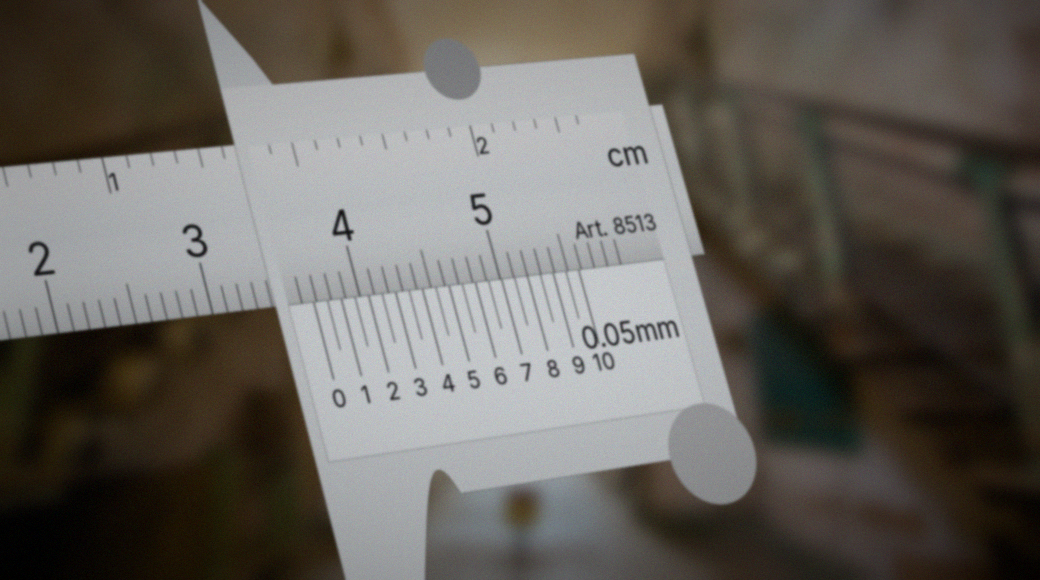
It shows 36.8 (mm)
